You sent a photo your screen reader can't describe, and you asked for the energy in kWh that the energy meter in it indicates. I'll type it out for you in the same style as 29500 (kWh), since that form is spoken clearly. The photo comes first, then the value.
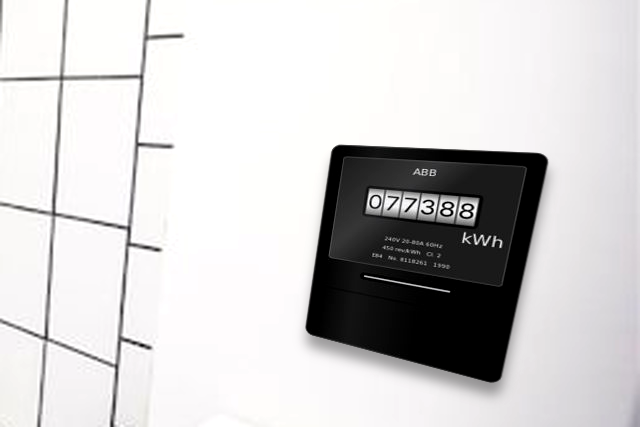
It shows 77388 (kWh)
